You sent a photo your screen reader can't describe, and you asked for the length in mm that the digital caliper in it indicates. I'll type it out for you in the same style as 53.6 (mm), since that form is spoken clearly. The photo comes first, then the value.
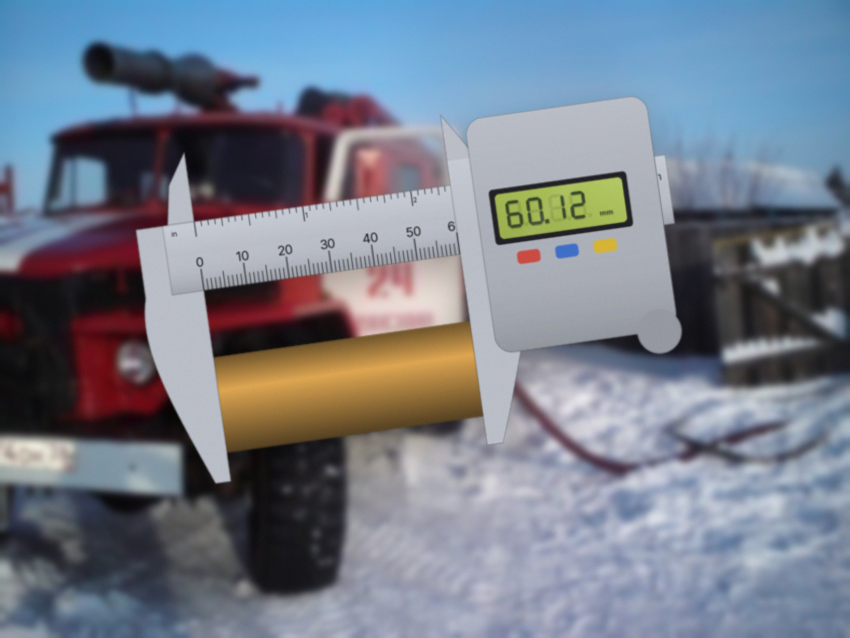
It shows 60.12 (mm)
